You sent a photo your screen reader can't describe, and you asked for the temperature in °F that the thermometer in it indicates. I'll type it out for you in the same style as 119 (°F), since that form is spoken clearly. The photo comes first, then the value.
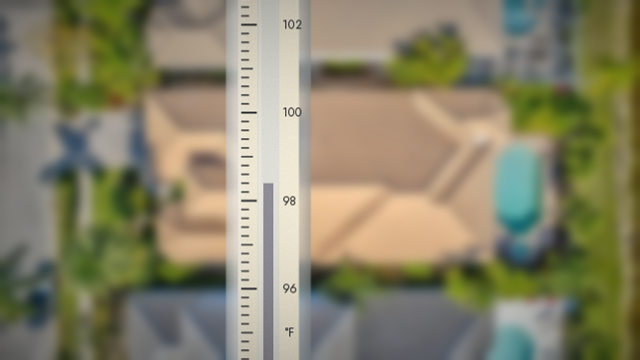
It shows 98.4 (°F)
